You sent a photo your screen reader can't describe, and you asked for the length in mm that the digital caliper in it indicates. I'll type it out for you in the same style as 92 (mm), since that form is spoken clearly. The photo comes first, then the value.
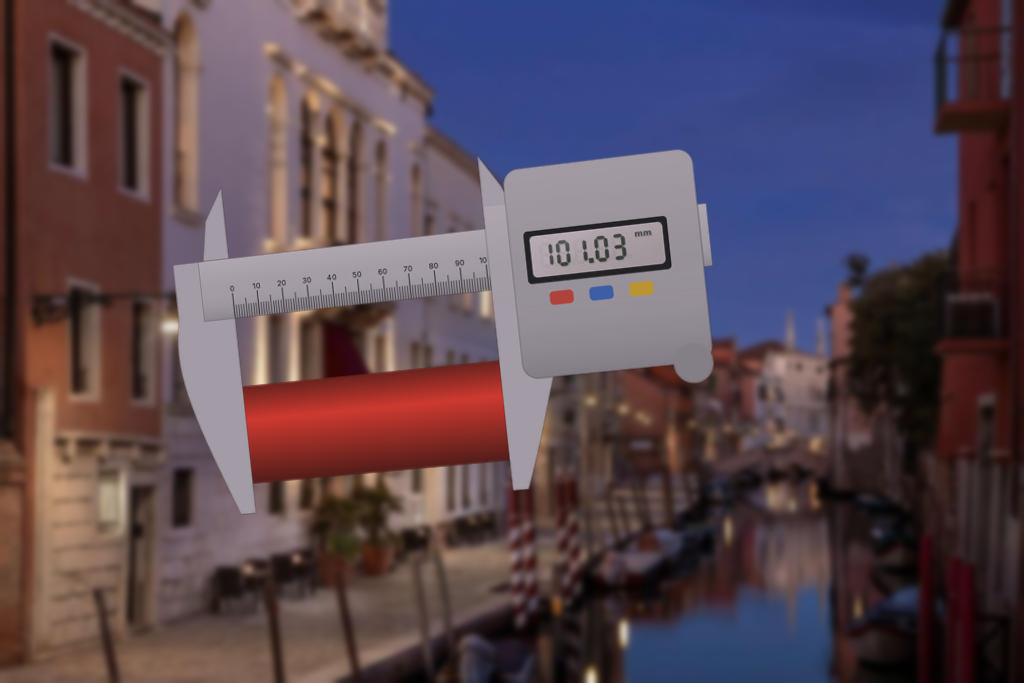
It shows 101.03 (mm)
